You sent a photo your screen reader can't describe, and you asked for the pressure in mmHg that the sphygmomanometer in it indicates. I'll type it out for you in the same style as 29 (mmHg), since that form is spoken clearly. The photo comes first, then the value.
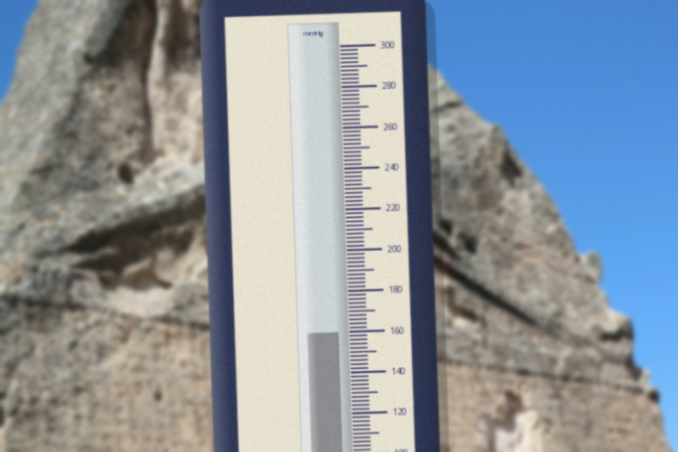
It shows 160 (mmHg)
